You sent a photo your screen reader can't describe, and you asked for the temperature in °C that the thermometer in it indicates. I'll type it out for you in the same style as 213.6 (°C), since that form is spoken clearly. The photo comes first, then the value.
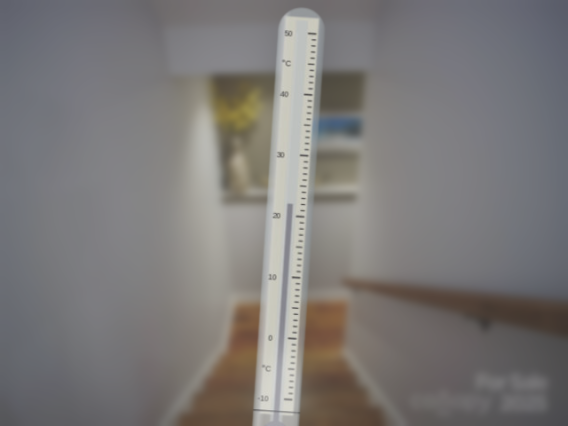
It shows 22 (°C)
